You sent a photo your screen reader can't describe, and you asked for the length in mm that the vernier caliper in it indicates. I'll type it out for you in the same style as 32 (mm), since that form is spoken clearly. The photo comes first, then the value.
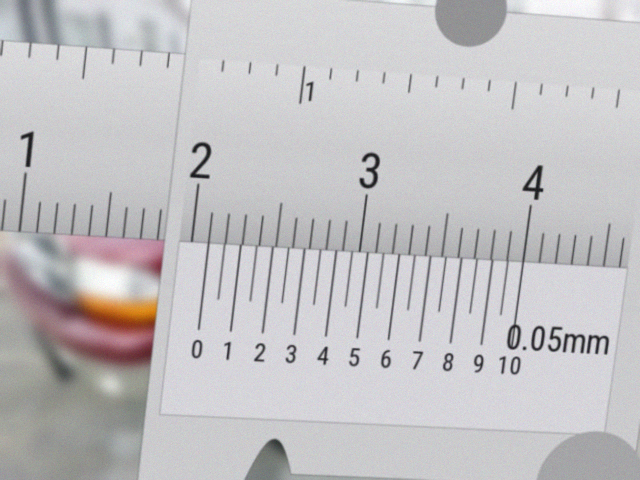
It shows 21.0 (mm)
